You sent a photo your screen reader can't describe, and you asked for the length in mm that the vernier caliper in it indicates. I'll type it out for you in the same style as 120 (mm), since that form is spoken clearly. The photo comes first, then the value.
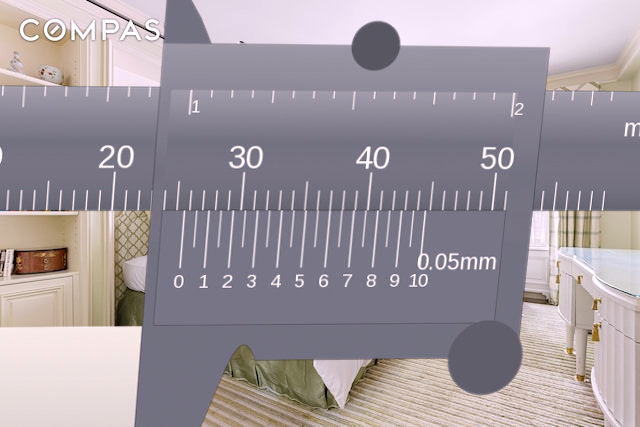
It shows 25.6 (mm)
